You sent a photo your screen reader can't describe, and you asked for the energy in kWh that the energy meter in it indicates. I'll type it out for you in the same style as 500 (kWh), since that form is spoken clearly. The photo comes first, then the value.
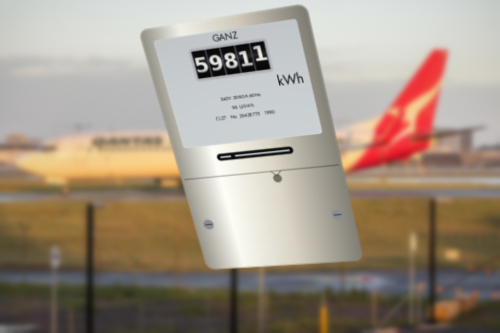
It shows 59811 (kWh)
